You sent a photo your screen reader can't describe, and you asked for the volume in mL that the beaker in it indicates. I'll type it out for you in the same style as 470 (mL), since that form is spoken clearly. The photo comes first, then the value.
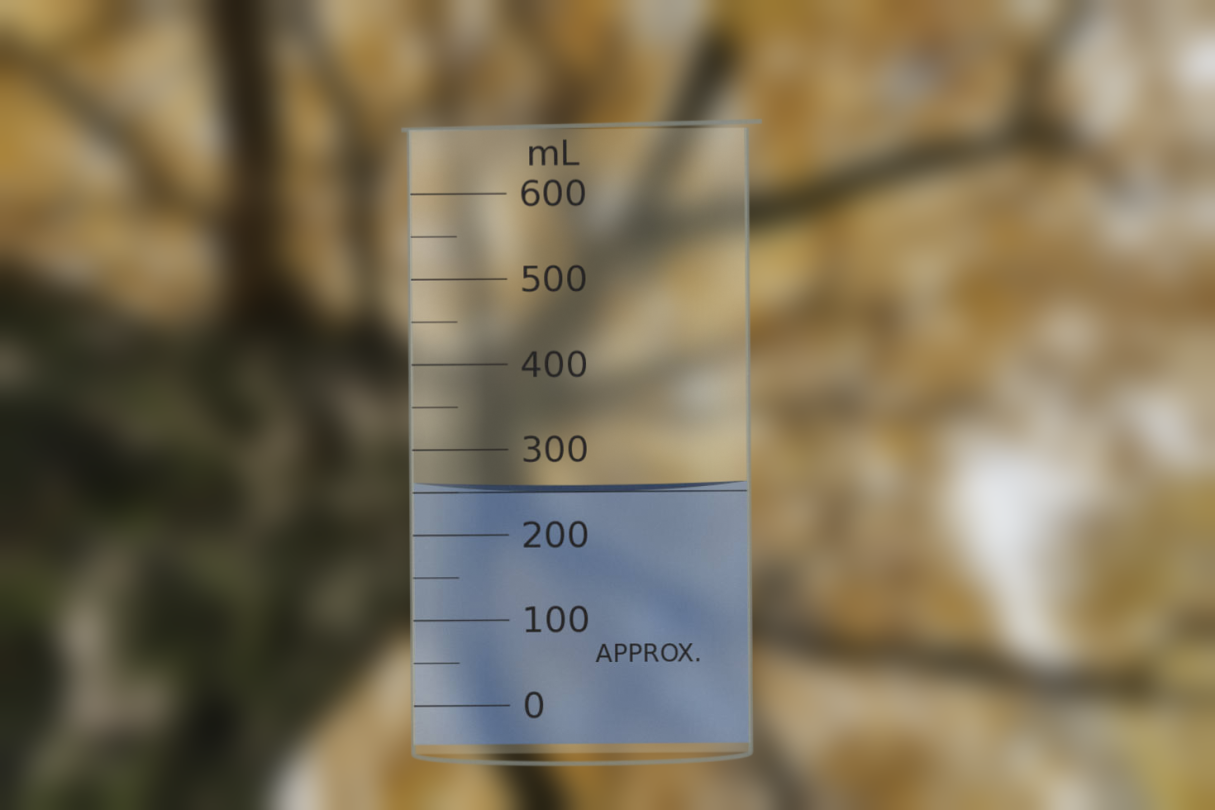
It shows 250 (mL)
